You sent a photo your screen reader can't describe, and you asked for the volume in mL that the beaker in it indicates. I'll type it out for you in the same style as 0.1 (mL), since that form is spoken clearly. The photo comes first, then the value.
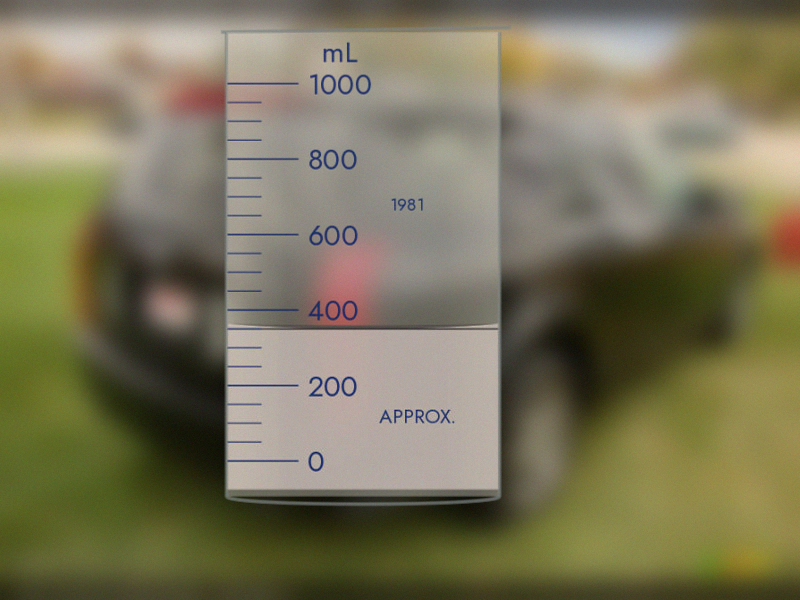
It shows 350 (mL)
